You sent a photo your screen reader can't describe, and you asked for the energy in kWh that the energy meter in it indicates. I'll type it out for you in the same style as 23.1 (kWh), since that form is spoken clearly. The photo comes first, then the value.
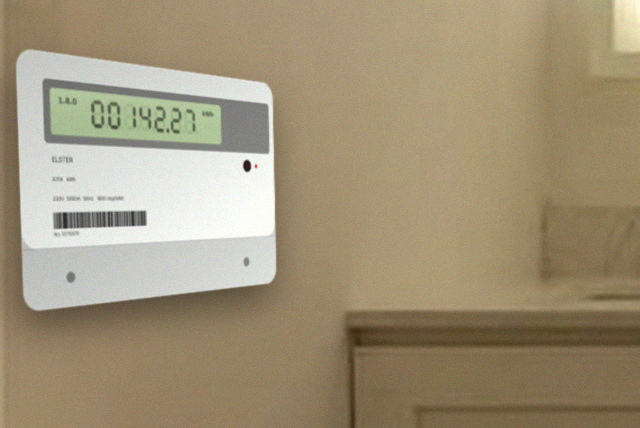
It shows 142.27 (kWh)
